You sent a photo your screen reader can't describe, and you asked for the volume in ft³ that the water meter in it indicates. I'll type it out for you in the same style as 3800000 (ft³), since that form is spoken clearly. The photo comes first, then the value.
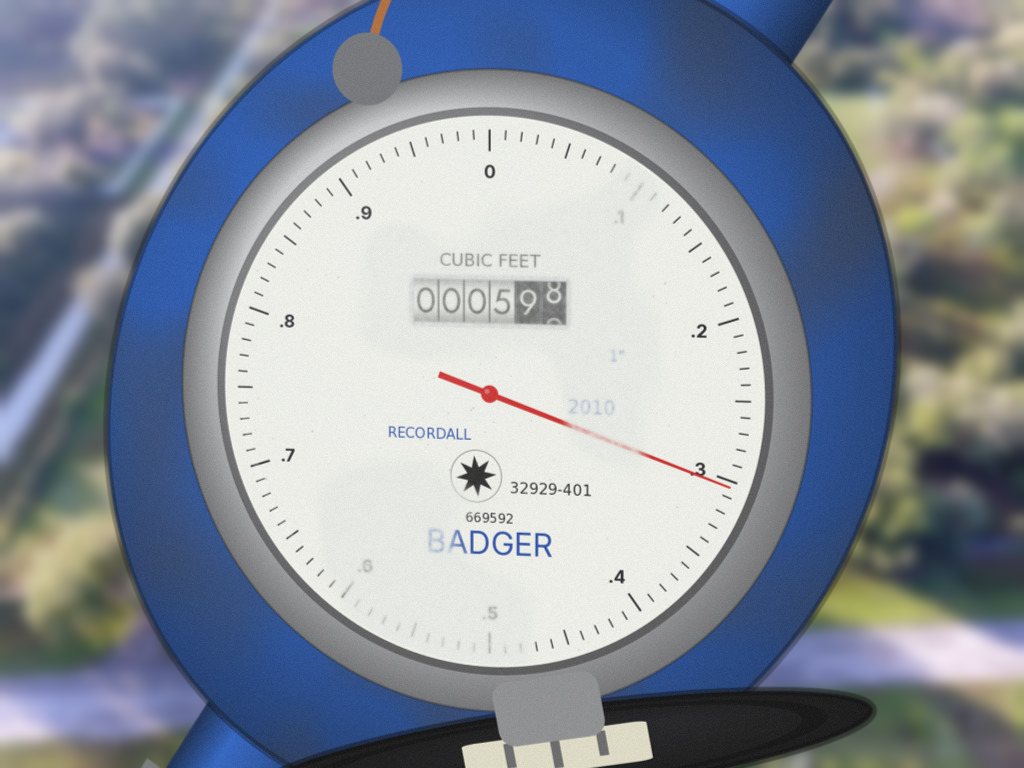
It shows 598.30 (ft³)
